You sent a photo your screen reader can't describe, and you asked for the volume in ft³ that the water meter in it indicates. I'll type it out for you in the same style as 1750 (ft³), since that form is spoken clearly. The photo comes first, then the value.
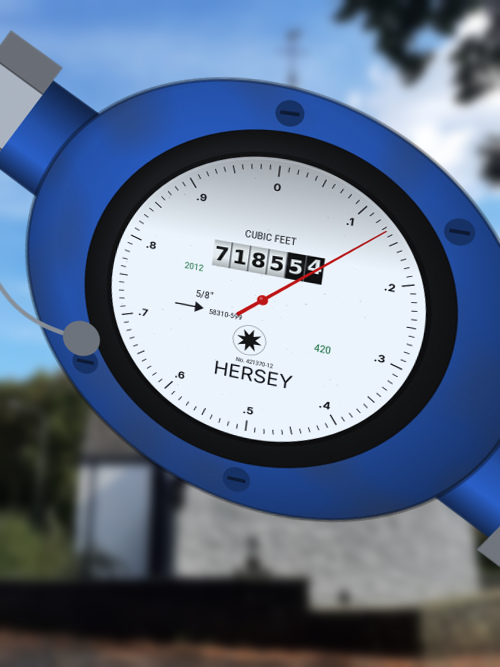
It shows 718554.13 (ft³)
